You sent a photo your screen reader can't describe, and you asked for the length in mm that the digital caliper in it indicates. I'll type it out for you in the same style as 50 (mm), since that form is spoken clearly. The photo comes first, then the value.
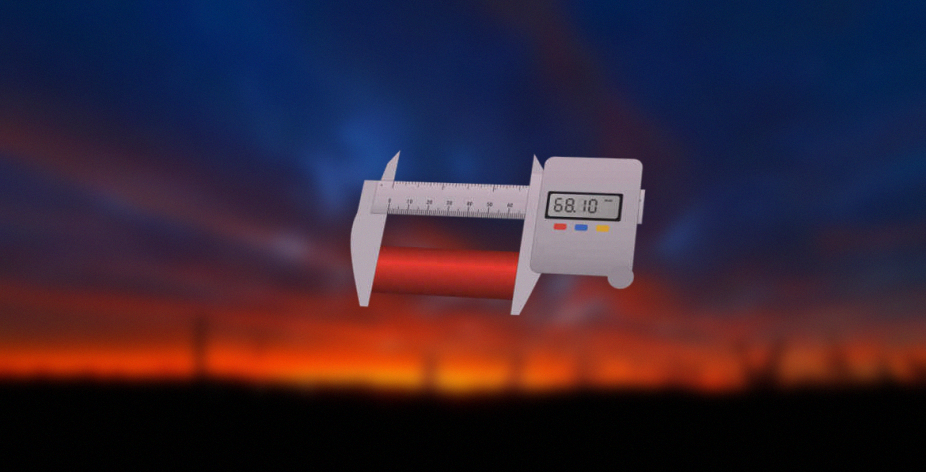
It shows 68.10 (mm)
